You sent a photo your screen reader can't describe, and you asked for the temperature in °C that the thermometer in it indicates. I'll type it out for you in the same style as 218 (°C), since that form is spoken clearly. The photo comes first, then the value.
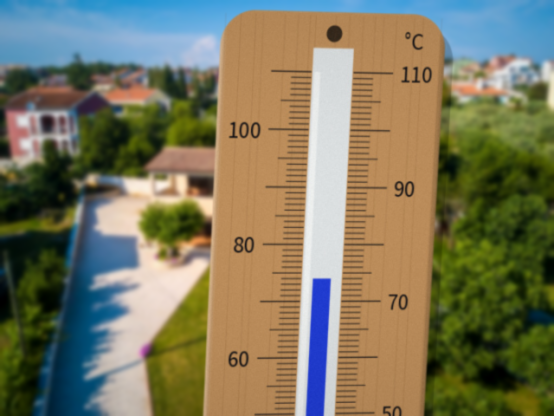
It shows 74 (°C)
